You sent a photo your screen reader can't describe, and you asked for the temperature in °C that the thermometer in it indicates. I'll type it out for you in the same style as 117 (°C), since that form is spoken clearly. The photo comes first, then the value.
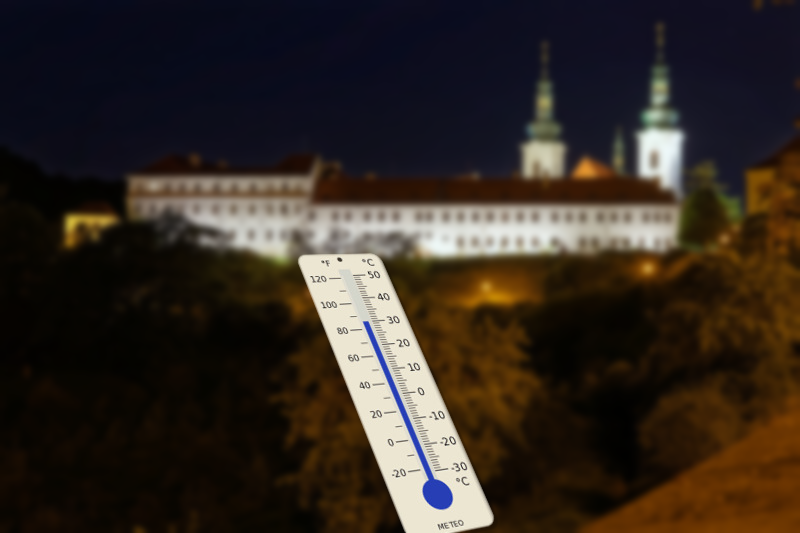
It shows 30 (°C)
